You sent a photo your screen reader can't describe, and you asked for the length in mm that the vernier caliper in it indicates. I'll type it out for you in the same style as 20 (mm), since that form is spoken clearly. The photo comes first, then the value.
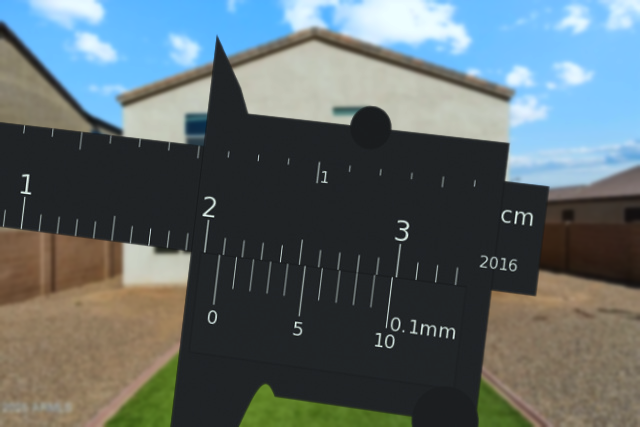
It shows 20.8 (mm)
